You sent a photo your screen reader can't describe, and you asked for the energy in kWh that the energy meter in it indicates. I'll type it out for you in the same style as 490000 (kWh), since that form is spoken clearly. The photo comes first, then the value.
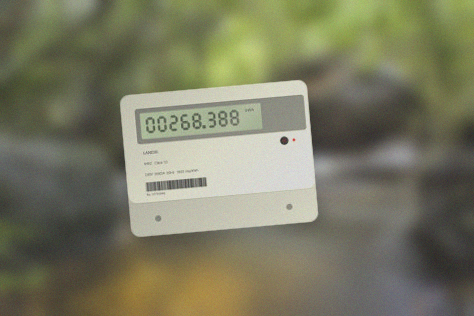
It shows 268.388 (kWh)
